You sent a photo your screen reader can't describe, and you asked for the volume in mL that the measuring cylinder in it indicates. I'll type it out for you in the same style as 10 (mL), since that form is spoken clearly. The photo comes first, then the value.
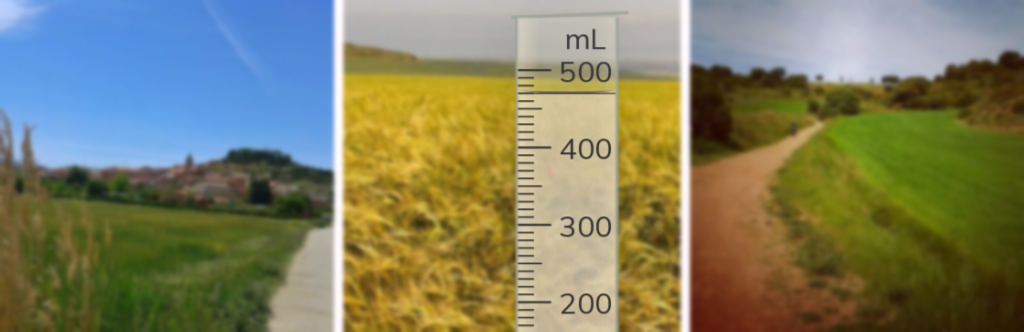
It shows 470 (mL)
